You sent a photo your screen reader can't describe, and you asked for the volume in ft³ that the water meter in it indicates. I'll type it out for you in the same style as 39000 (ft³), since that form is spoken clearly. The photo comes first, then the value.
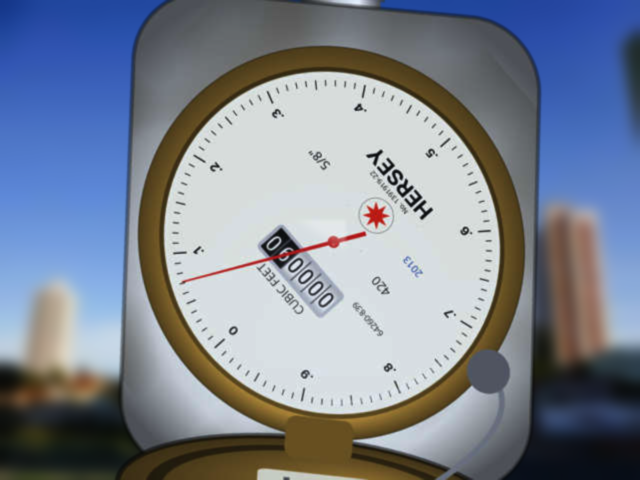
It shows 90.07 (ft³)
